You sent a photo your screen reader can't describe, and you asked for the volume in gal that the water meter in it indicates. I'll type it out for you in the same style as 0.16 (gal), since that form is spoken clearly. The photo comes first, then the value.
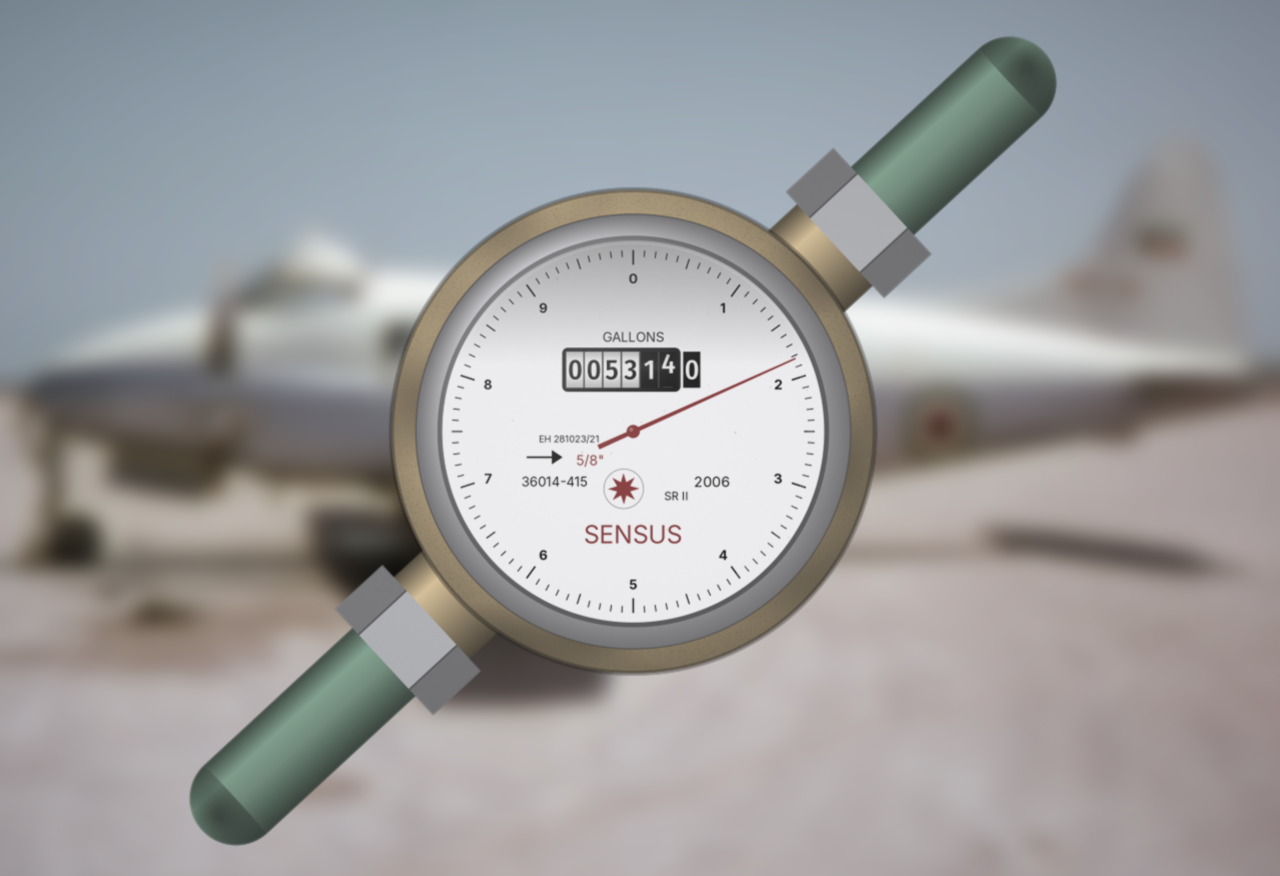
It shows 53141.8 (gal)
